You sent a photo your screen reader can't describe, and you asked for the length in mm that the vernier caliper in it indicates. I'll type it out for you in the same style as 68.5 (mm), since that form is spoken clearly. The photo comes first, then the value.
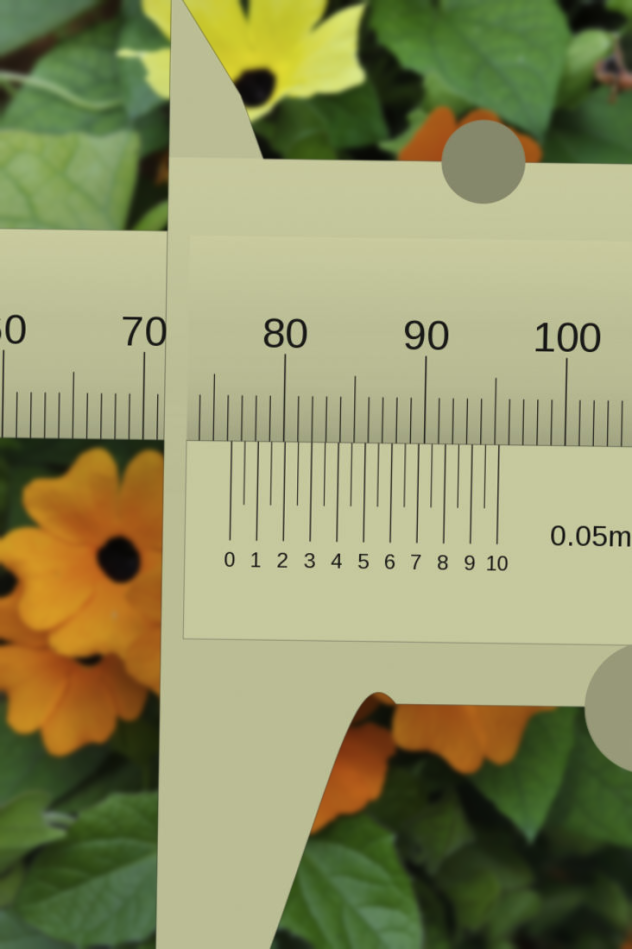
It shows 76.3 (mm)
